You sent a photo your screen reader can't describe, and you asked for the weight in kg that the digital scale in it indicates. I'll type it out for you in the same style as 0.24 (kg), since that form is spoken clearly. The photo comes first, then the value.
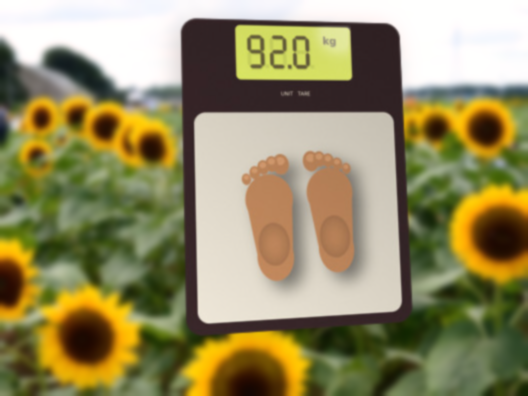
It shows 92.0 (kg)
